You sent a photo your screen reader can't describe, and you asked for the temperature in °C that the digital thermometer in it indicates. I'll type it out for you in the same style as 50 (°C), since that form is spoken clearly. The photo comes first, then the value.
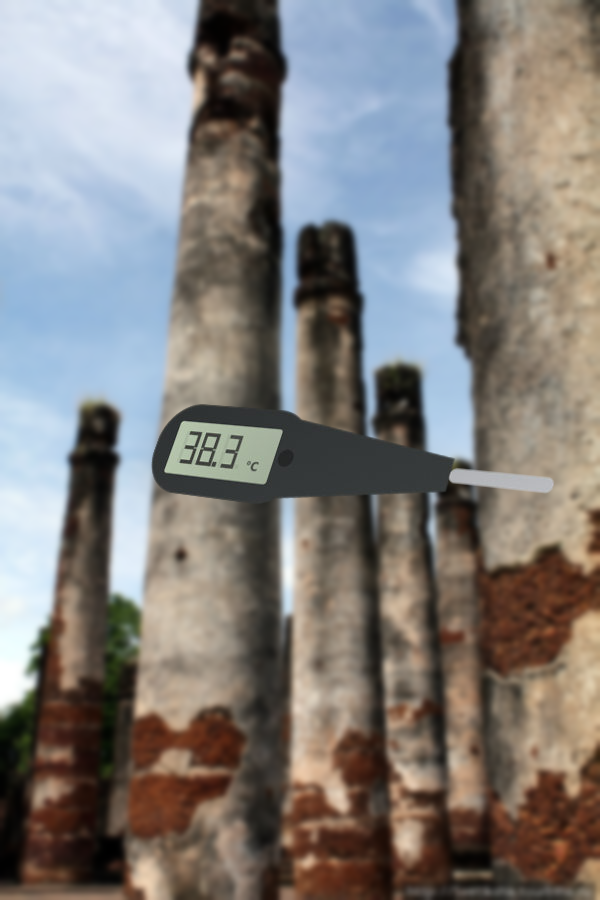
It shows 38.3 (°C)
